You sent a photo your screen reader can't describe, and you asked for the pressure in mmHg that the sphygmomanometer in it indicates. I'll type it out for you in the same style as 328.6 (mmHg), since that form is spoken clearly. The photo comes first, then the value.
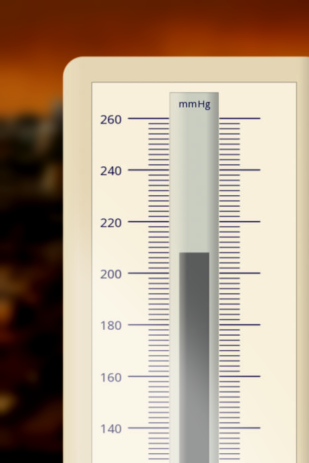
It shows 208 (mmHg)
